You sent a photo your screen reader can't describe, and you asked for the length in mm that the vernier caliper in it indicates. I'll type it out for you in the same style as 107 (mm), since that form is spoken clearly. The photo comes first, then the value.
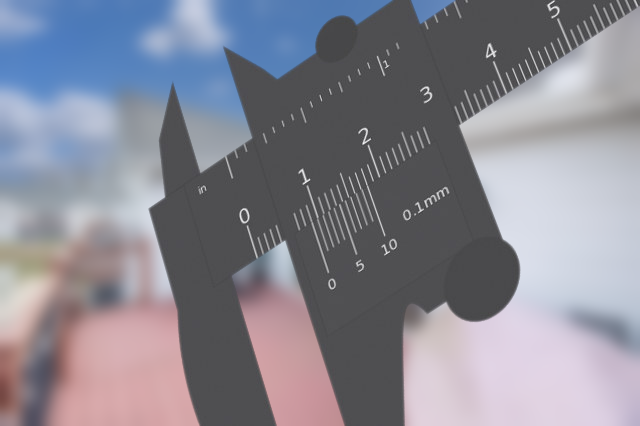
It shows 9.0 (mm)
